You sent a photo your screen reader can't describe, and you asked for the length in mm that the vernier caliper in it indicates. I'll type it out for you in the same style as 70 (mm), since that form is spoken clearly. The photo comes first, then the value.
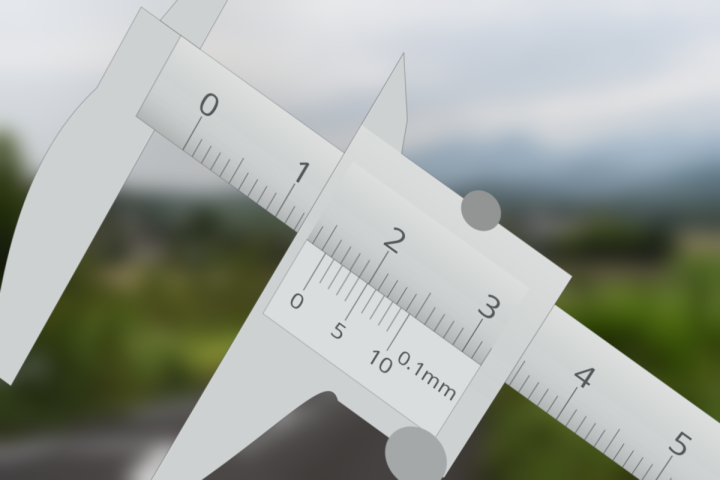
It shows 15.4 (mm)
